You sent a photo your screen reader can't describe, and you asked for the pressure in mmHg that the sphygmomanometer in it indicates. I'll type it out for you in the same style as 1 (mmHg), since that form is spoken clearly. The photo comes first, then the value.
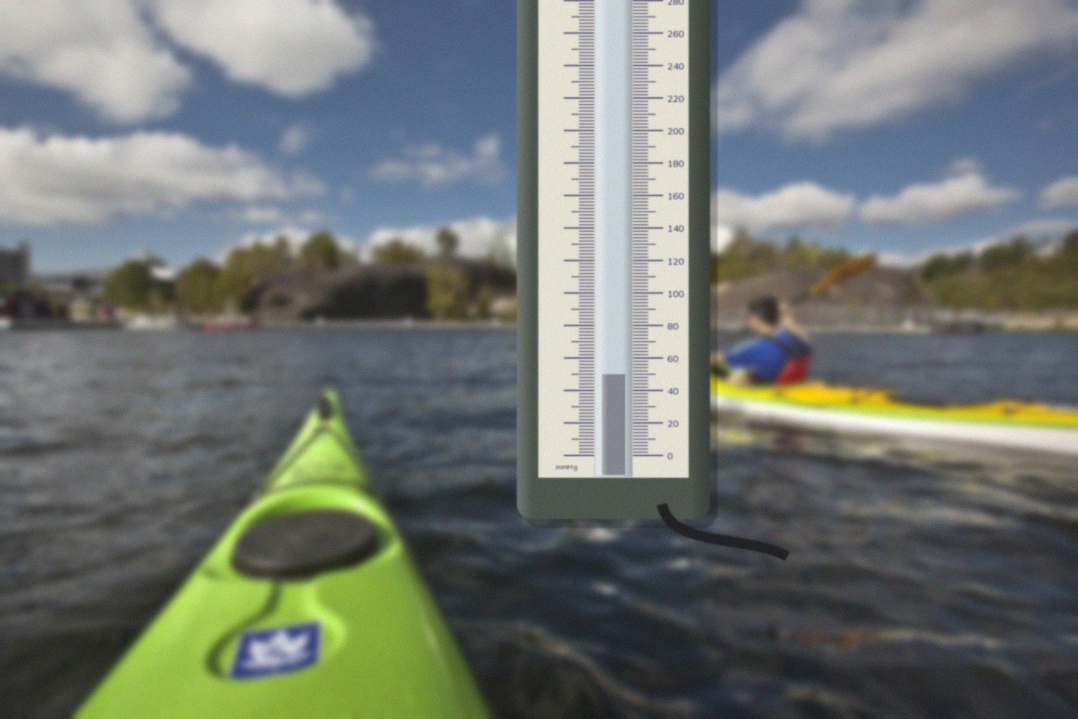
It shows 50 (mmHg)
